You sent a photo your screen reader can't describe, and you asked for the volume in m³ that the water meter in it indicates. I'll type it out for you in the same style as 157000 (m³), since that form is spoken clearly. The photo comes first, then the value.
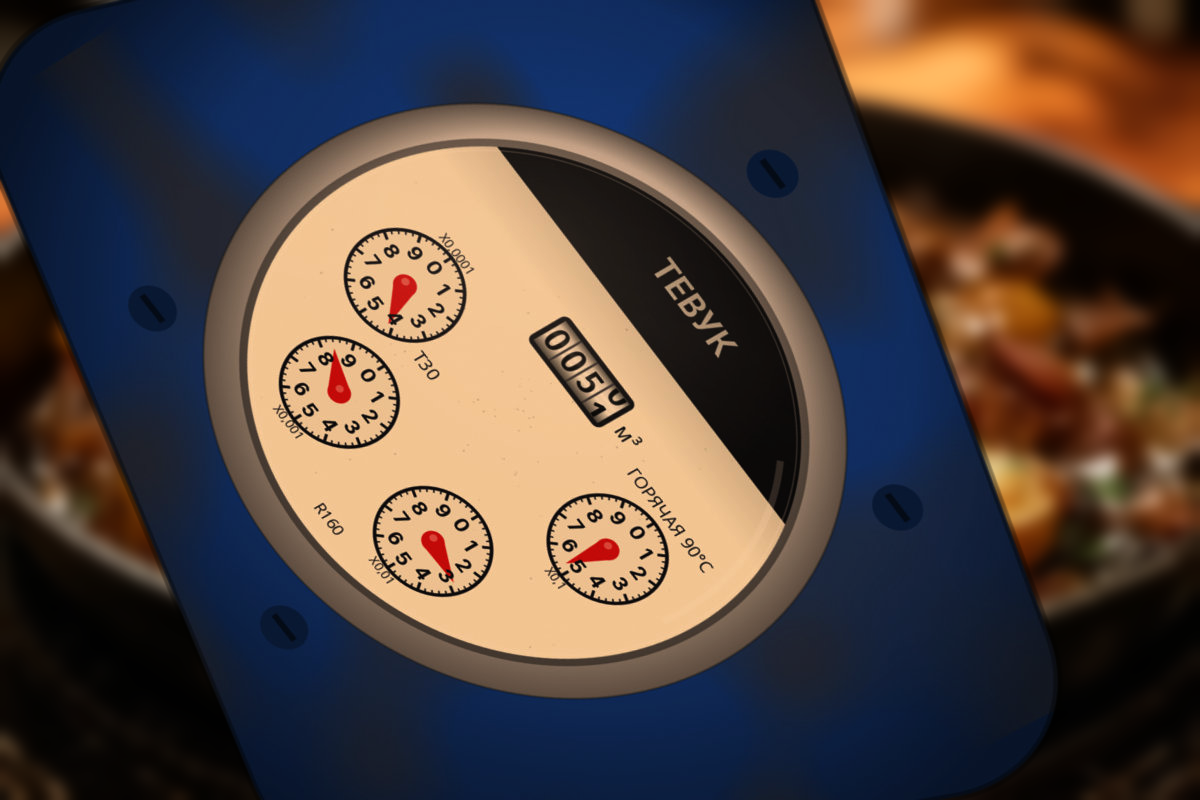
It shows 50.5284 (m³)
